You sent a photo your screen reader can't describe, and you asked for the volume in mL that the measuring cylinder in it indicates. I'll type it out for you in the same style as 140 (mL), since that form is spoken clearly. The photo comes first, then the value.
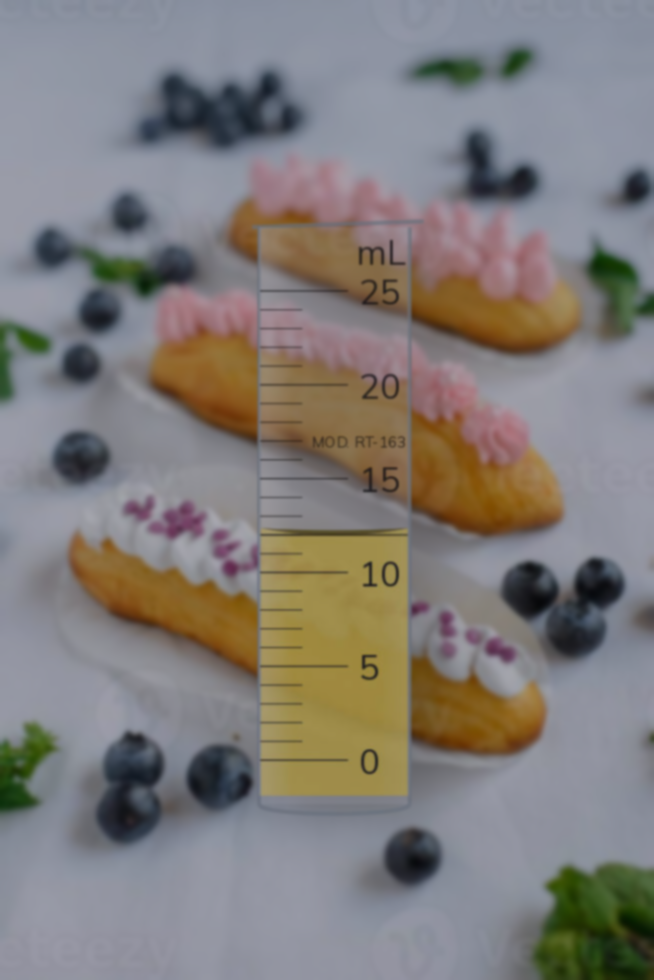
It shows 12 (mL)
